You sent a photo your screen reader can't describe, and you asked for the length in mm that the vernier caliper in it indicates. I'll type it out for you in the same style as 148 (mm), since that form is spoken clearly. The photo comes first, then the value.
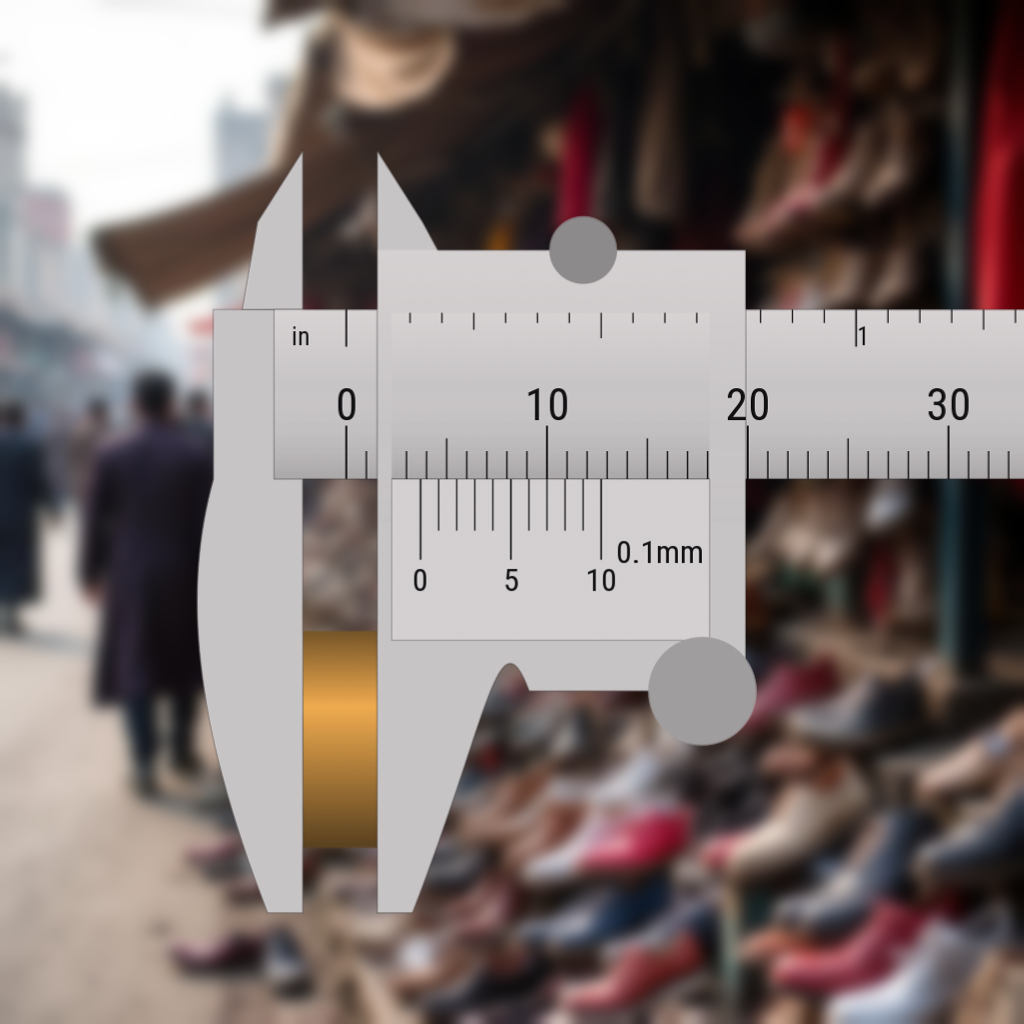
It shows 3.7 (mm)
